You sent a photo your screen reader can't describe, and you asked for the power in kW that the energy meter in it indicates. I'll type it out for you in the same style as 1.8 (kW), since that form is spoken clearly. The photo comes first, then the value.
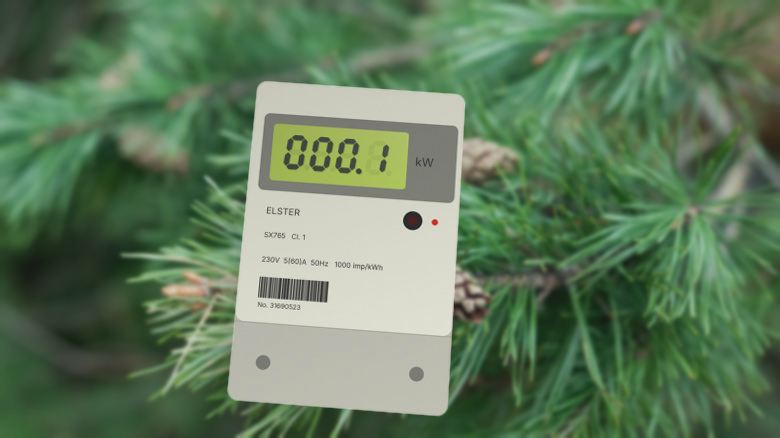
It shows 0.1 (kW)
